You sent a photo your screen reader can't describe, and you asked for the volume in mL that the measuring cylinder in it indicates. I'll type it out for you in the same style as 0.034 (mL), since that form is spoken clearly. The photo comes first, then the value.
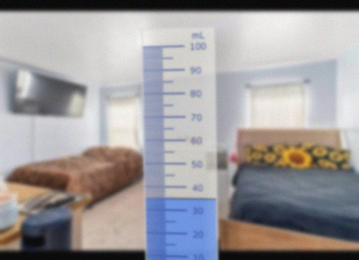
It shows 35 (mL)
